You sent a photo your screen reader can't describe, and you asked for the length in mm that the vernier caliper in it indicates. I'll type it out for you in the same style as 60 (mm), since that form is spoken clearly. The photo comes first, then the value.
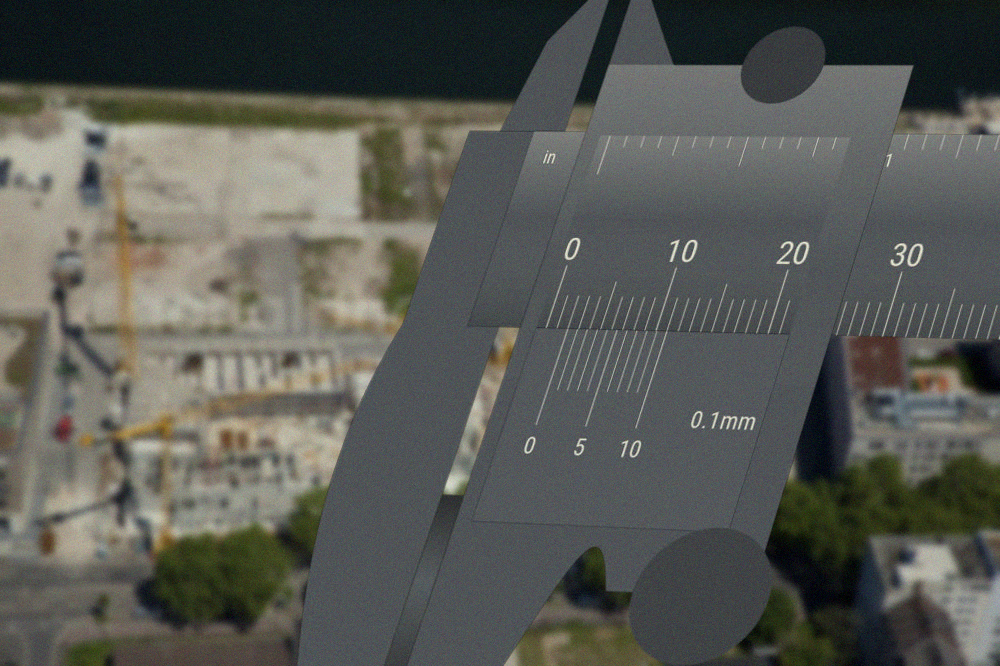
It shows 2.0 (mm)
